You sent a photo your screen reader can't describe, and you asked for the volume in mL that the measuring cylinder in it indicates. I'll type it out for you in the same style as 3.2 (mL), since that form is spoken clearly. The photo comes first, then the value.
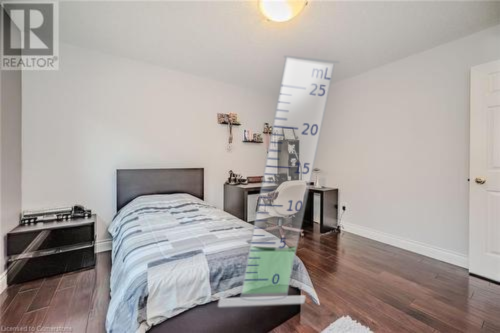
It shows 4 (mL)
